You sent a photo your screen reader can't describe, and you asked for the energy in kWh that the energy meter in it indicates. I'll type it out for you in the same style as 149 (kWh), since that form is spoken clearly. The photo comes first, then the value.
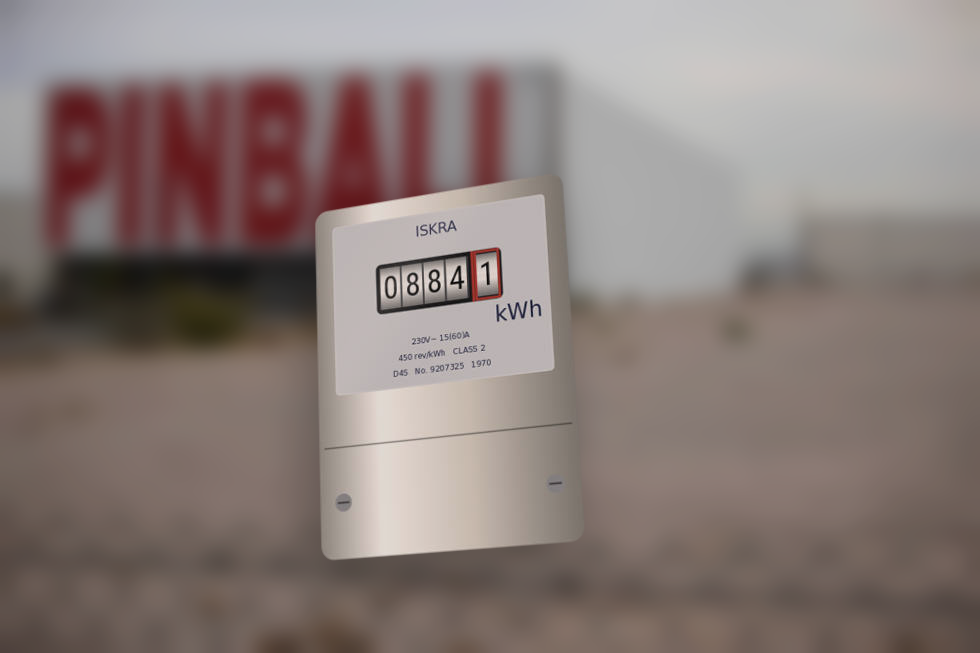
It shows 884.1 (kWh)
